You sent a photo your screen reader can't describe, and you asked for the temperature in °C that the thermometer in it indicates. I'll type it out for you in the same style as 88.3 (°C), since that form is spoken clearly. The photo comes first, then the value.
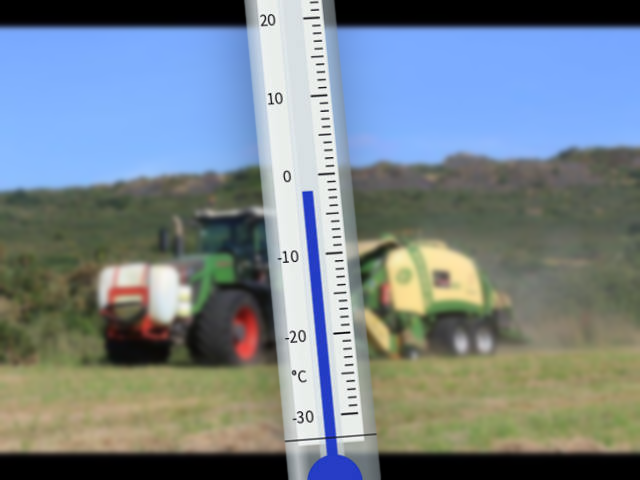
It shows -2 (°C)
